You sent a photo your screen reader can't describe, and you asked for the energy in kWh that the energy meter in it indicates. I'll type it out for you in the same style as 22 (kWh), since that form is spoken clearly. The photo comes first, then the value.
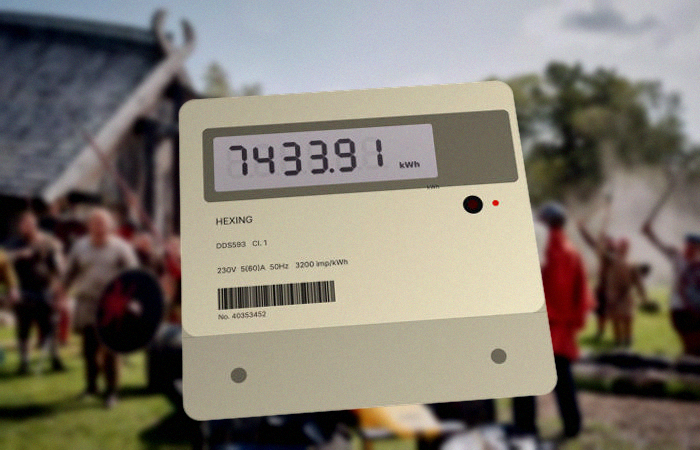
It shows 7433.91 (kWh)
